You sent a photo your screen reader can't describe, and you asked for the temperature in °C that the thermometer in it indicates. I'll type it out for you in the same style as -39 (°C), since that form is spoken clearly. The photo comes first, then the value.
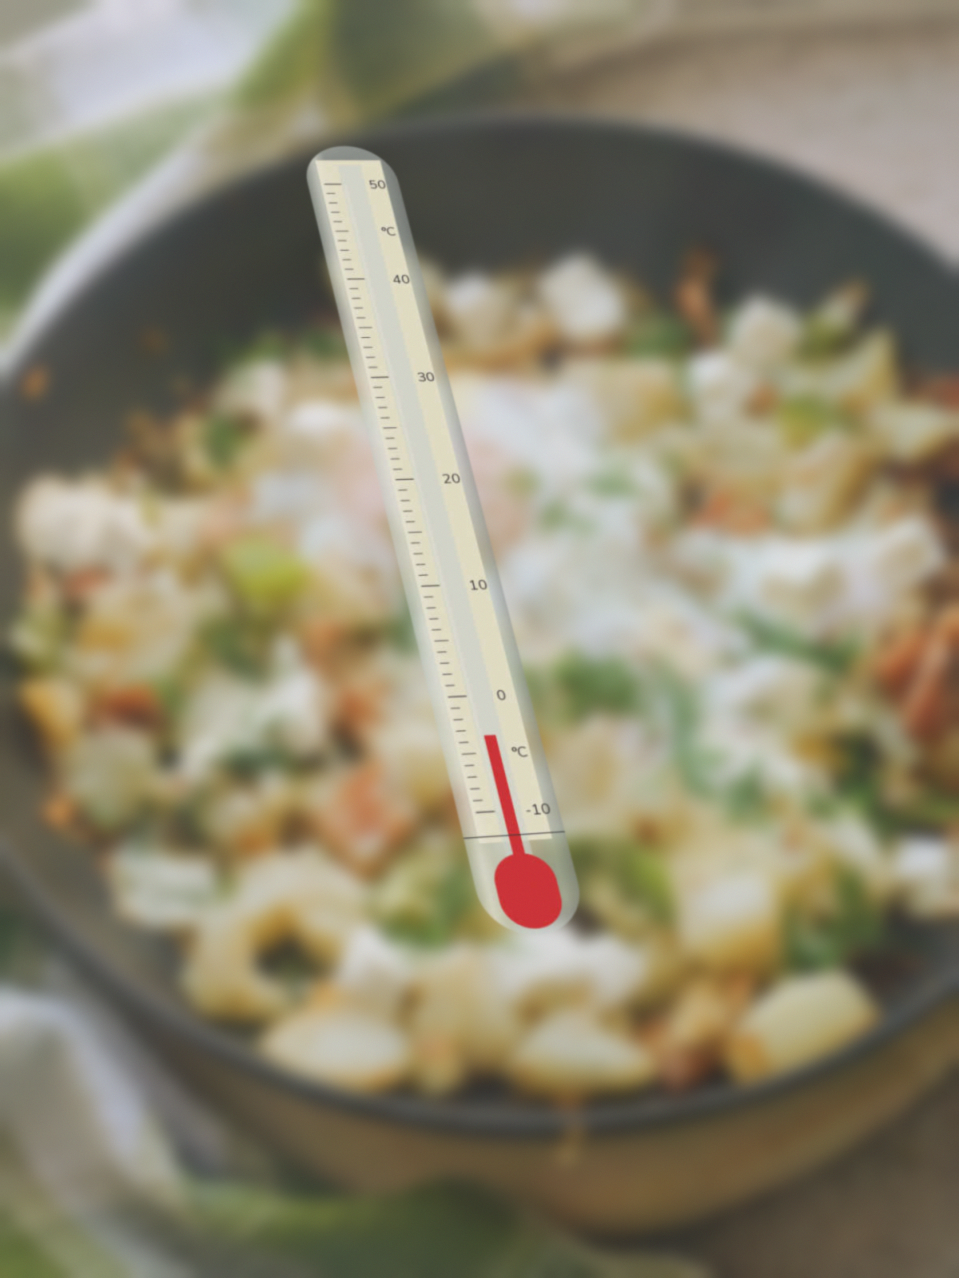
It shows -3.5 (°C)
